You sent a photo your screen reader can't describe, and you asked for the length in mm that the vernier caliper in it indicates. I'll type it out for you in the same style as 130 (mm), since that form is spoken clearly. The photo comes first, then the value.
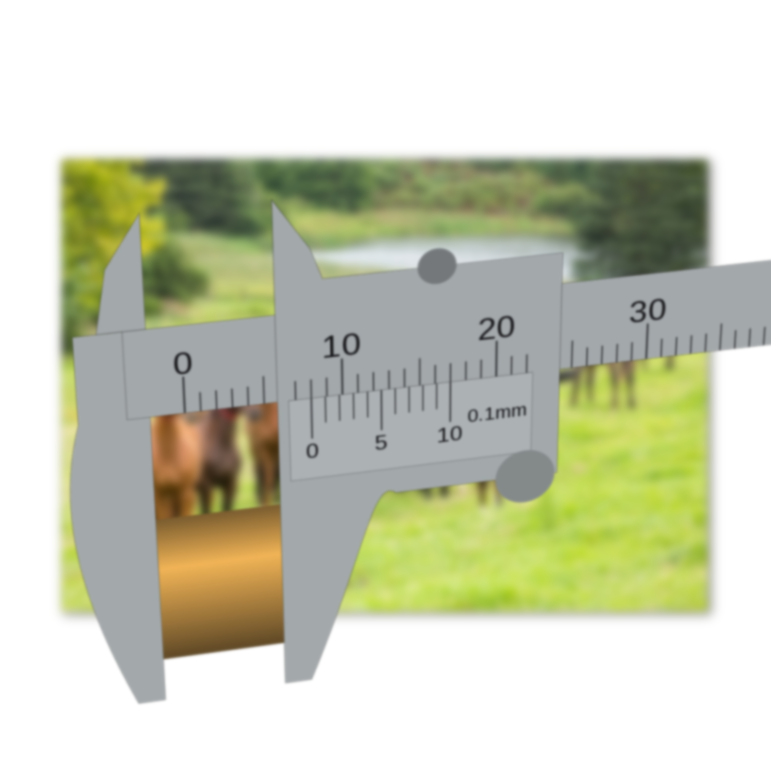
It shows 8.0 (mm)
